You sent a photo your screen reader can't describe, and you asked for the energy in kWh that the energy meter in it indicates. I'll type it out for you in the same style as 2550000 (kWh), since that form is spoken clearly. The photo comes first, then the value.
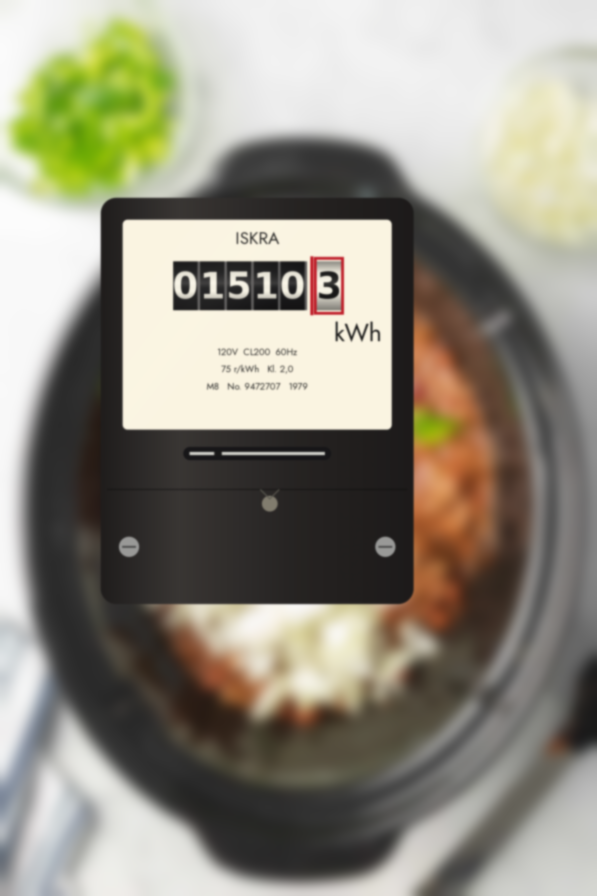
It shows 1510.3 (kWh)
